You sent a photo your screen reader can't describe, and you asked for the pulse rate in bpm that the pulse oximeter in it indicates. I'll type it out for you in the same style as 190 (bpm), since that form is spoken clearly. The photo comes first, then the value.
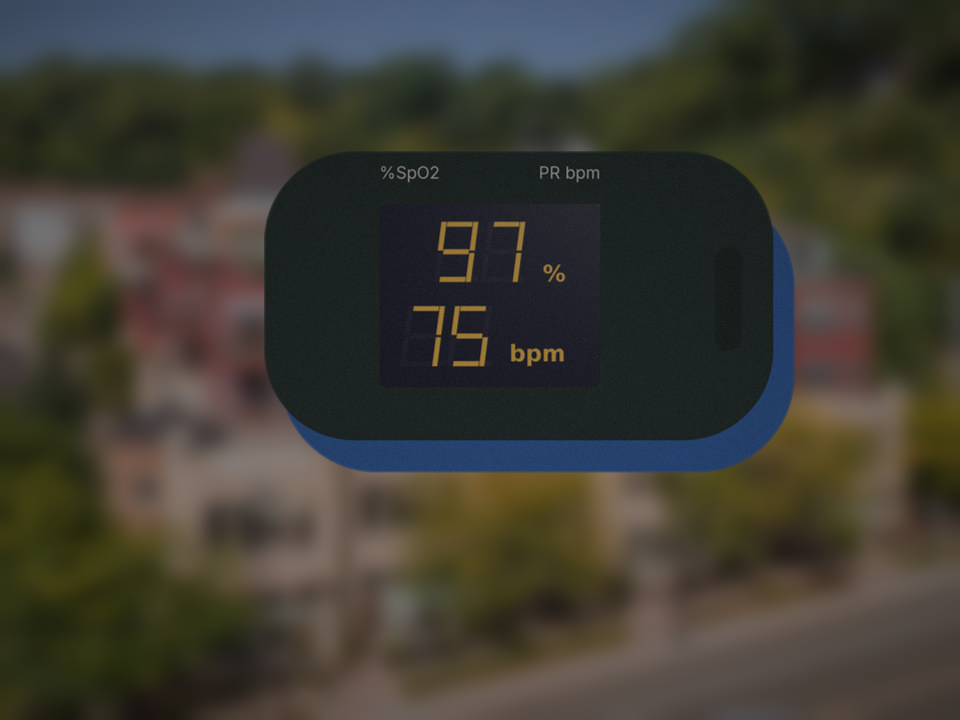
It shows 75 (bpm)
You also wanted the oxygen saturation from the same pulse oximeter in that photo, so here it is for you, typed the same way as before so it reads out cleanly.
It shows 97 (%)
